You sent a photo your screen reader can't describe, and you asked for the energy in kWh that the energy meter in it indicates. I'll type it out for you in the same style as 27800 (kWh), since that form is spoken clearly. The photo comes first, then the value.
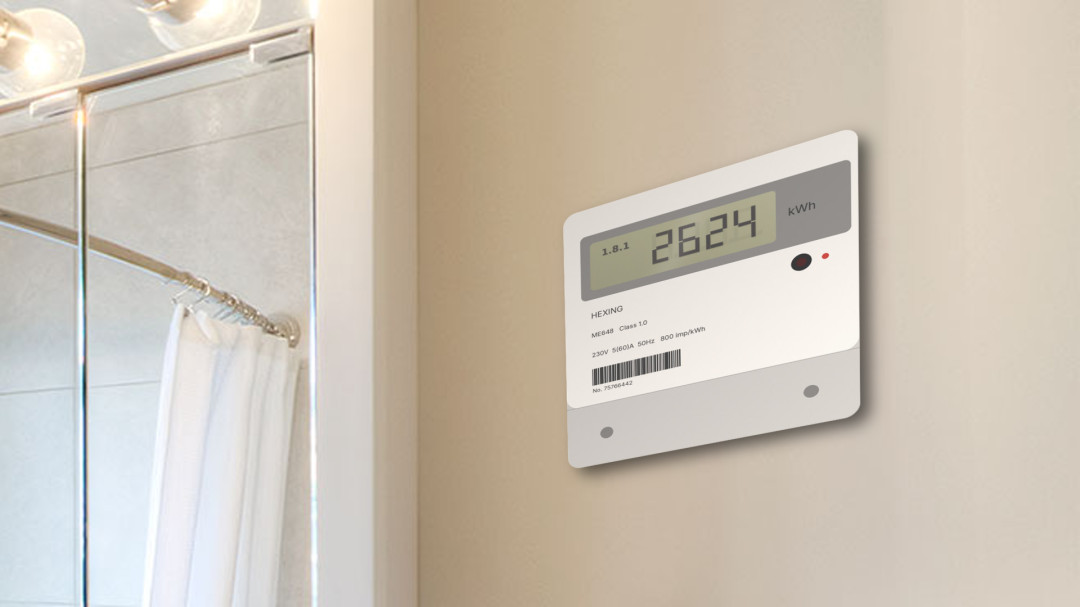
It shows 2624 (kWh)
